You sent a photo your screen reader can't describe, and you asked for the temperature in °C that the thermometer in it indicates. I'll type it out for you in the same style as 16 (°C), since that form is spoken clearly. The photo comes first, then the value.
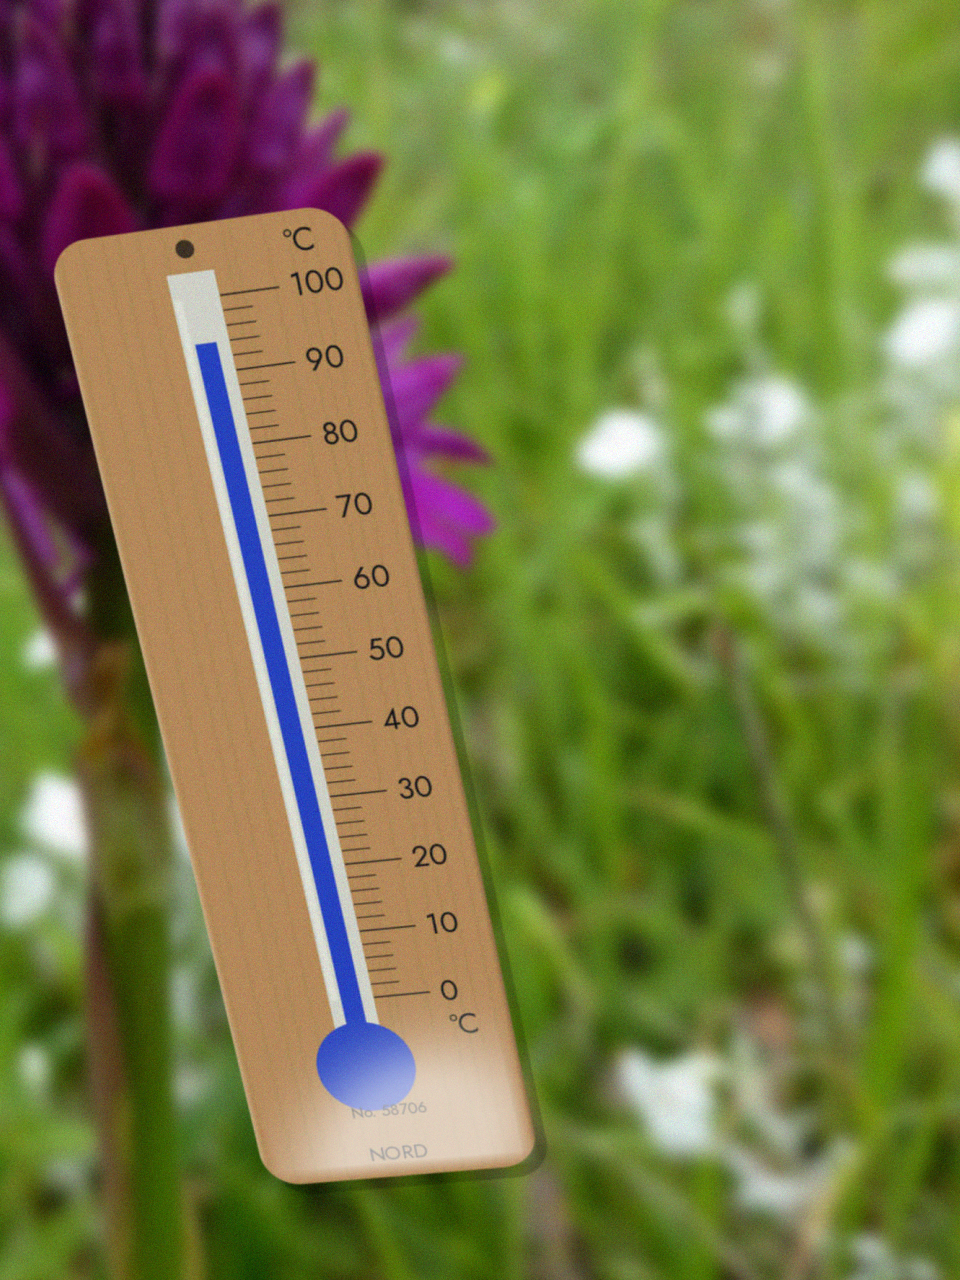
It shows 94 (°C)
